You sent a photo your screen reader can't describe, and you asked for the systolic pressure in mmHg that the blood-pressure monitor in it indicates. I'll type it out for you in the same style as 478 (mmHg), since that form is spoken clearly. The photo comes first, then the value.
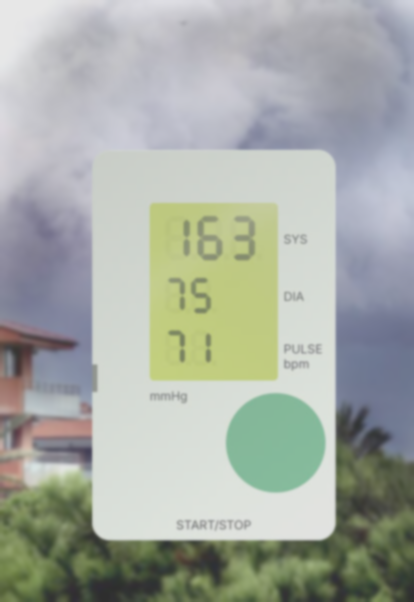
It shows 163 (mmHg)
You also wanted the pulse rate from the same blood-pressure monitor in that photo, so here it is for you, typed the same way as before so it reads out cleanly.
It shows 71 (bpm)
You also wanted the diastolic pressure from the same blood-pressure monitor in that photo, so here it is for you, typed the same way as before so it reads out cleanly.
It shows 75 (mmHg)
